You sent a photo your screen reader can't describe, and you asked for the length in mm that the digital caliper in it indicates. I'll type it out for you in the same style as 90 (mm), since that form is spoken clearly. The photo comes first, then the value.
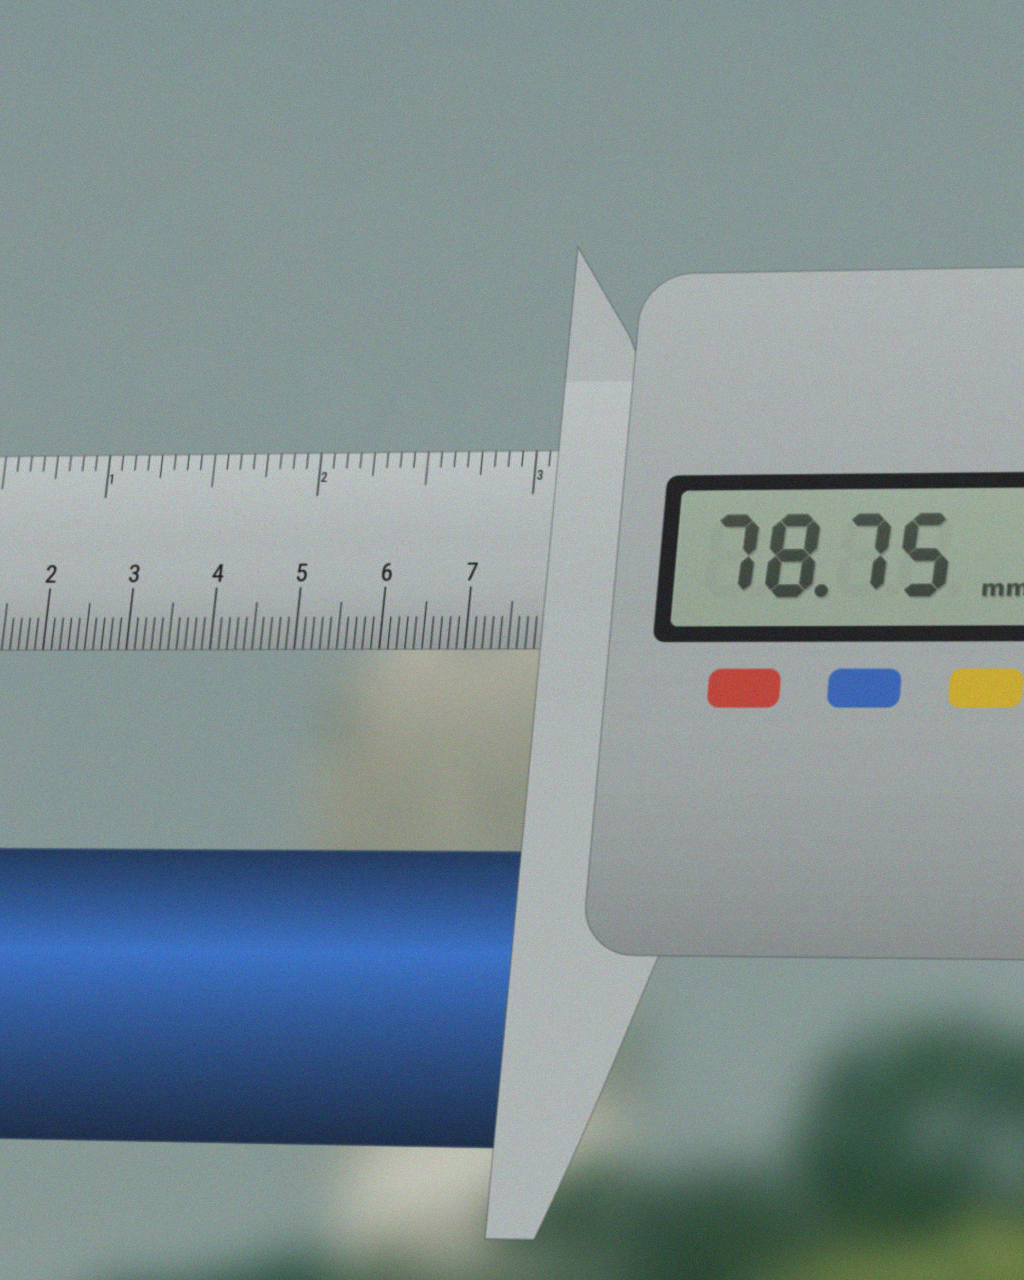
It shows 78.75 (mm)
